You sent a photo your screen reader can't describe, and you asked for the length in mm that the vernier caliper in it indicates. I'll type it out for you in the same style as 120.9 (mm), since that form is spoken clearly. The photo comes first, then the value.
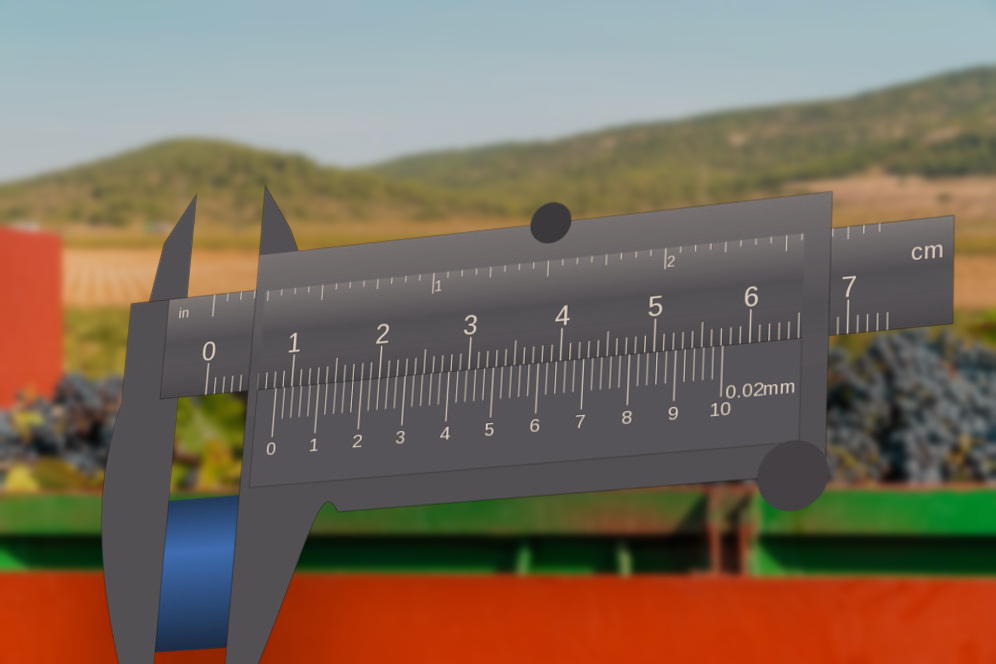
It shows 8.2 (mm)
